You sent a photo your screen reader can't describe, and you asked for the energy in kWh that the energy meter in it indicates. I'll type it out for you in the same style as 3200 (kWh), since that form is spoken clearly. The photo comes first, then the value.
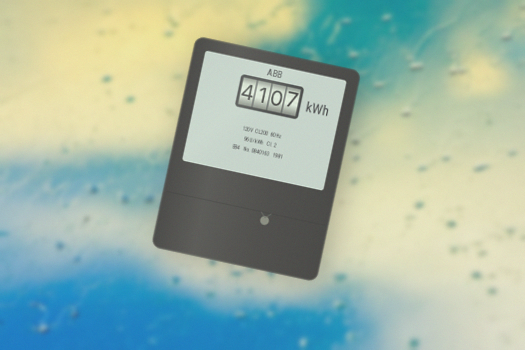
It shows 4107 (kWh)
